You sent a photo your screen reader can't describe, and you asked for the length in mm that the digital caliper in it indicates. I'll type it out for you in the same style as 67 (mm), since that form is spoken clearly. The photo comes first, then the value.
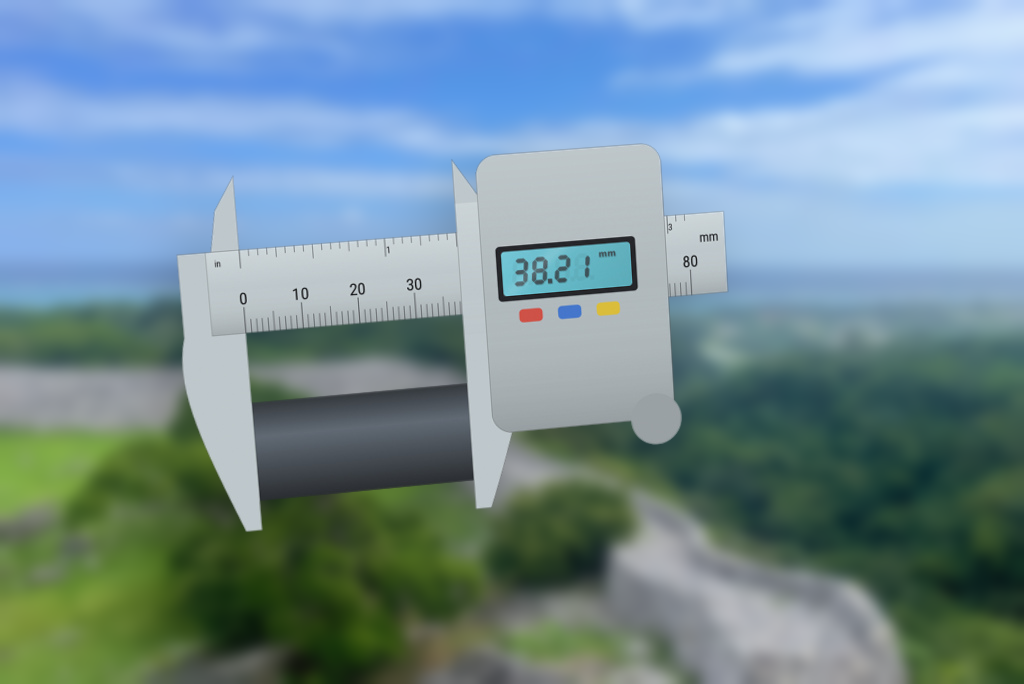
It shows 38.21 (mm)
